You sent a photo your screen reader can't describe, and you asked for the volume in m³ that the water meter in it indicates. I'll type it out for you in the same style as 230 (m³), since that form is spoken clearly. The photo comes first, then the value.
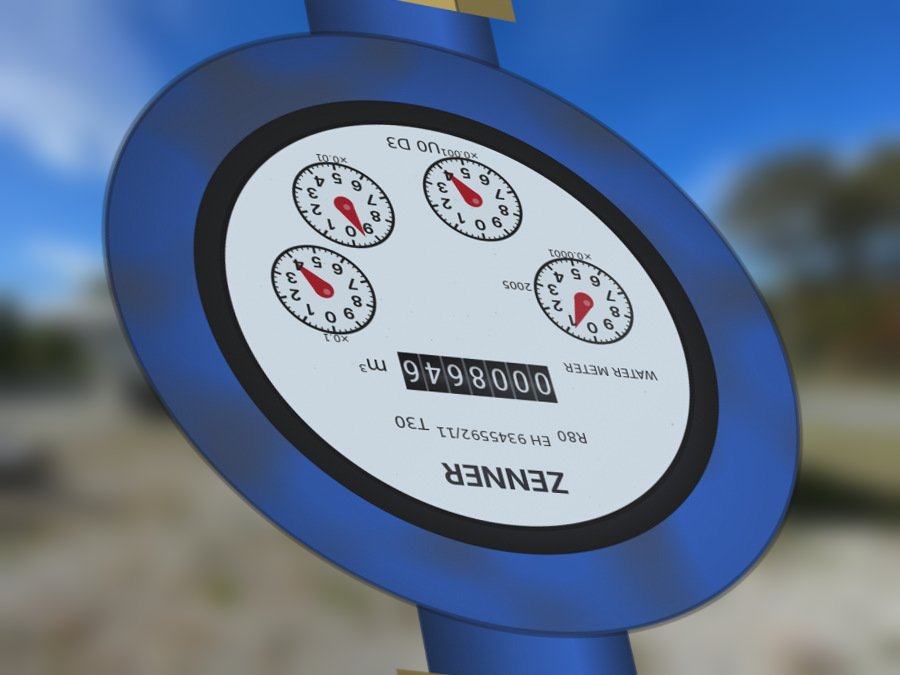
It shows 8646.3940 (m³)
